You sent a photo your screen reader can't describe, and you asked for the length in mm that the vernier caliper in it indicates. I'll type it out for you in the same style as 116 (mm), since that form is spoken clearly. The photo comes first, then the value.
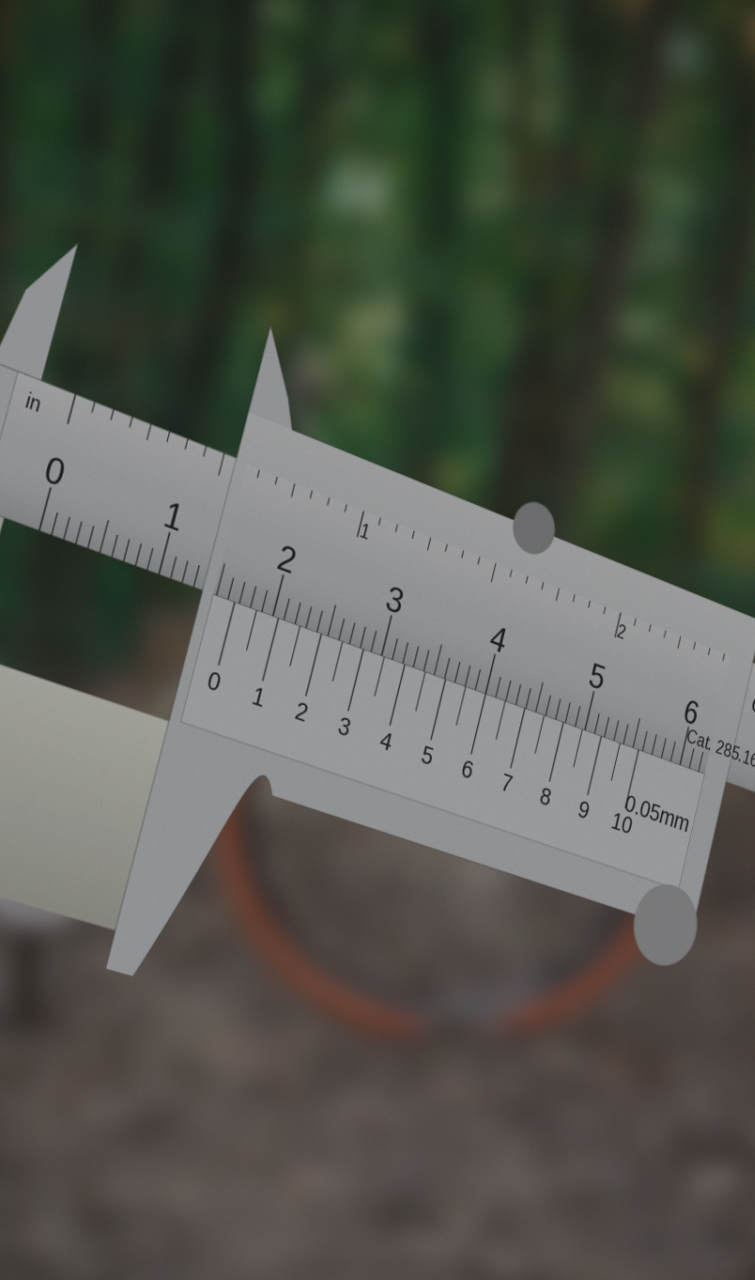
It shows 16.6 (mm)
